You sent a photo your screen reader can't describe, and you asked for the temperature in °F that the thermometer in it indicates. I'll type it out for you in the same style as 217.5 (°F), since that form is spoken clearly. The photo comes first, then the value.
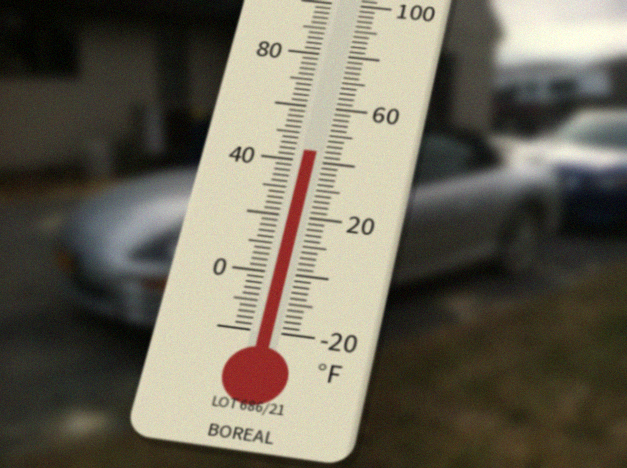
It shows 44 (°F)
